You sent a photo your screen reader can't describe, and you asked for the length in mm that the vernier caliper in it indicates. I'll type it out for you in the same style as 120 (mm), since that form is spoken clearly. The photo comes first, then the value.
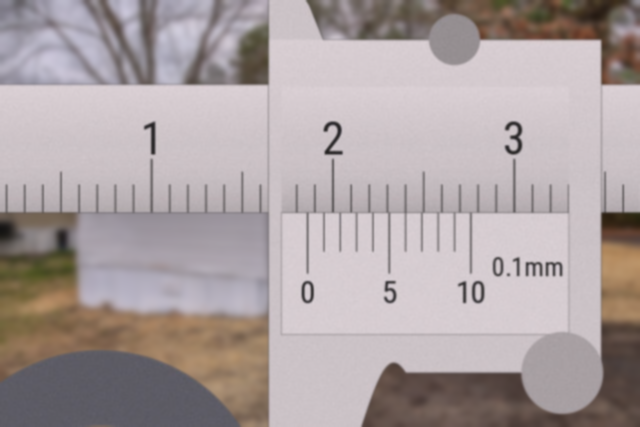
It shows 18.6 (mm)
